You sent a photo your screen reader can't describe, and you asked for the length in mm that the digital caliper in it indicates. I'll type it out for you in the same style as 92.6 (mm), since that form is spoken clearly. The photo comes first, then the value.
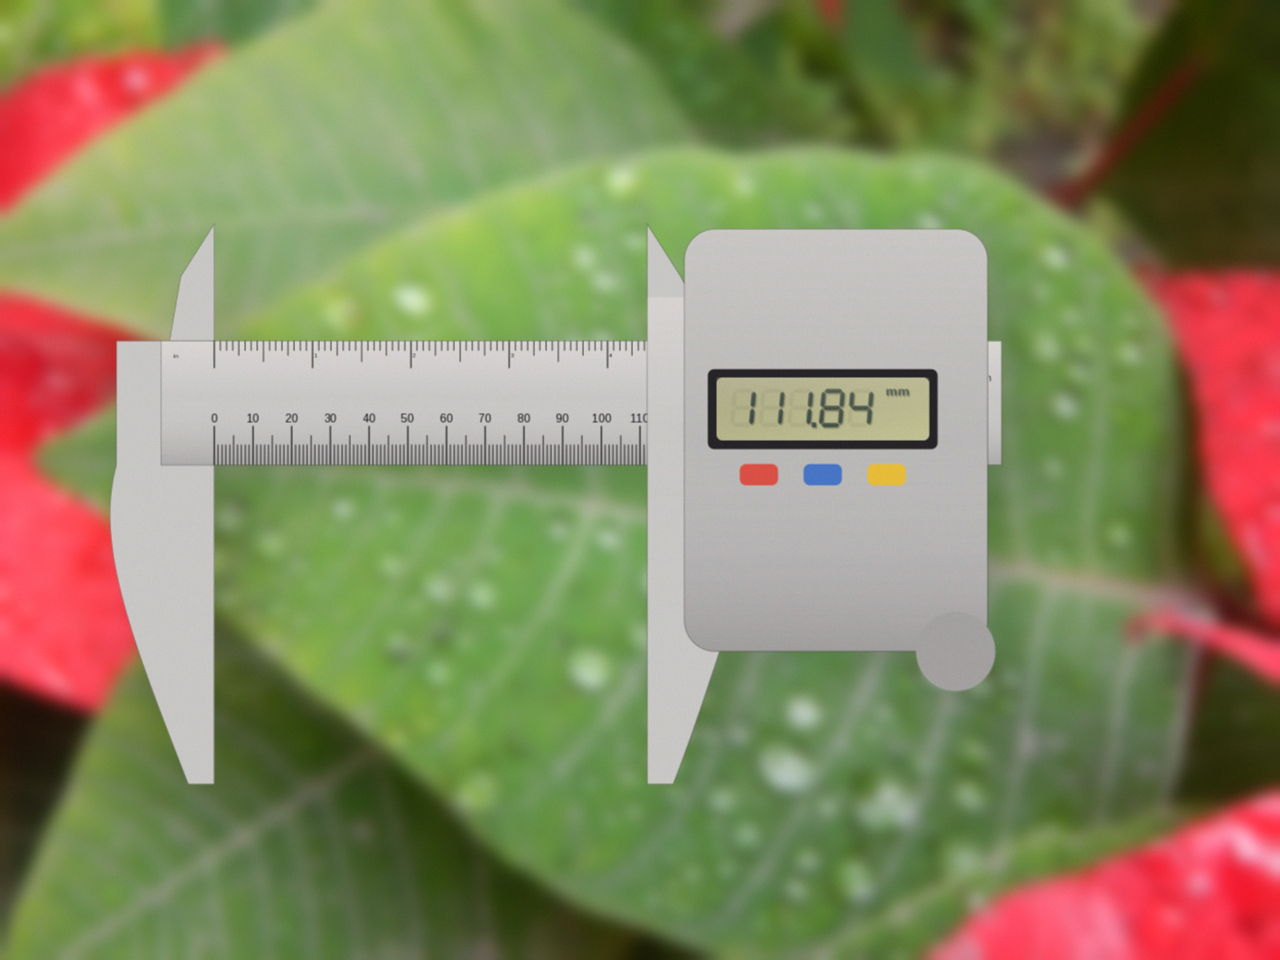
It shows 111.84 (mm)
